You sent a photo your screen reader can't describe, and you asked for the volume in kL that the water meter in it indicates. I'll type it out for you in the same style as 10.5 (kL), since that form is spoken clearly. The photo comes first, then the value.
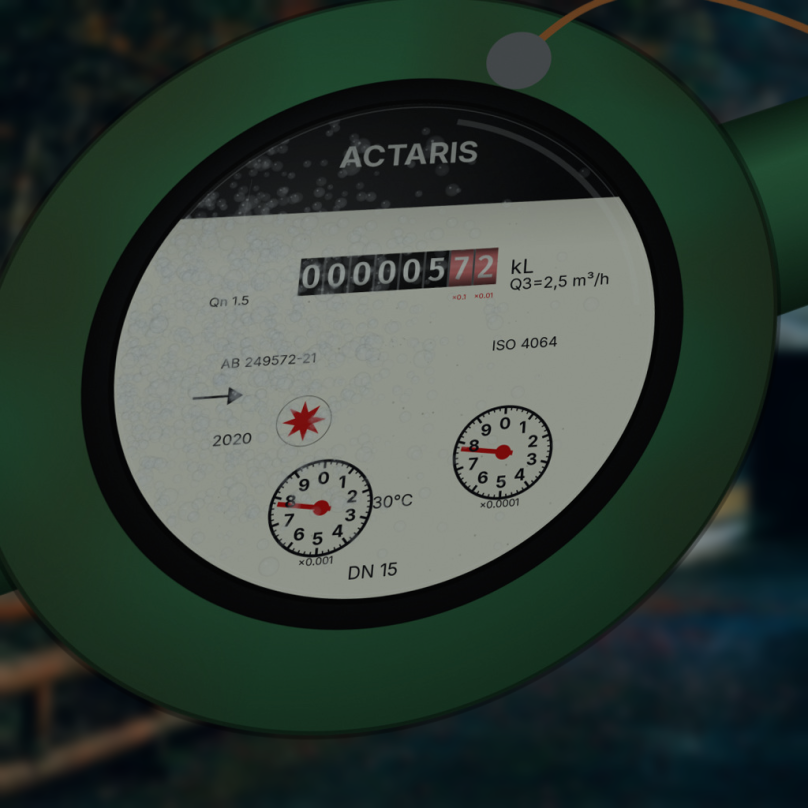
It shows 5.7277 (kL)
